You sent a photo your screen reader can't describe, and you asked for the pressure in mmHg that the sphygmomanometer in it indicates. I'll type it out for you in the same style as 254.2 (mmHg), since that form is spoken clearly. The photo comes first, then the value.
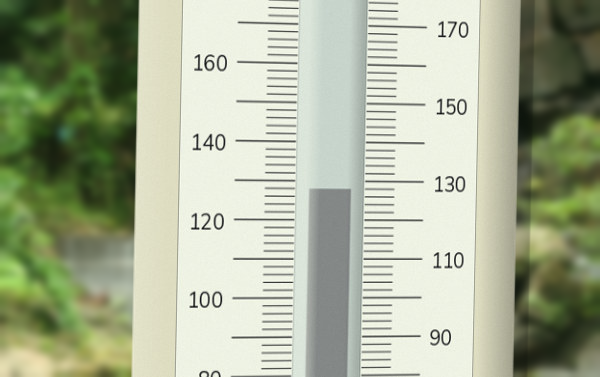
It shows 128 (mmHg)
